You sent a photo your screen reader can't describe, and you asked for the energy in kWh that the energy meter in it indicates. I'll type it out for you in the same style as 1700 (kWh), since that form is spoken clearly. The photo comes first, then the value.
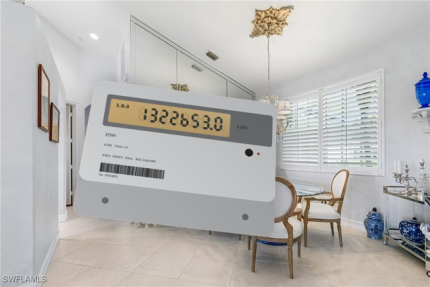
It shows 1322653.0 (kWh)
